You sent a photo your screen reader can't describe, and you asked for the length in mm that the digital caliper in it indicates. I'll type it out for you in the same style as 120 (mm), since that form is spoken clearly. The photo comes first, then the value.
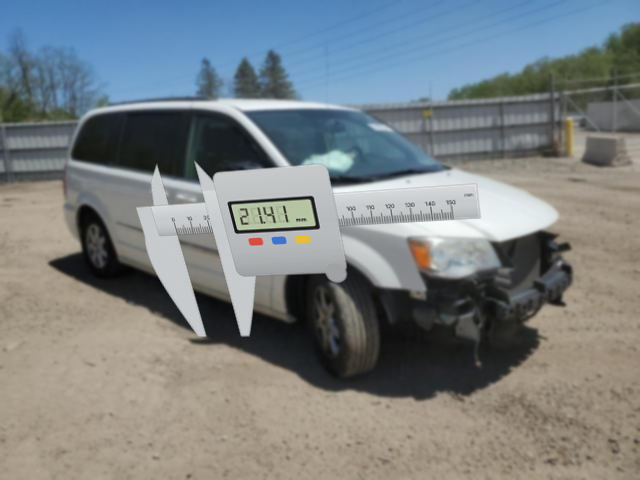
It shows 21.41 (mm)
